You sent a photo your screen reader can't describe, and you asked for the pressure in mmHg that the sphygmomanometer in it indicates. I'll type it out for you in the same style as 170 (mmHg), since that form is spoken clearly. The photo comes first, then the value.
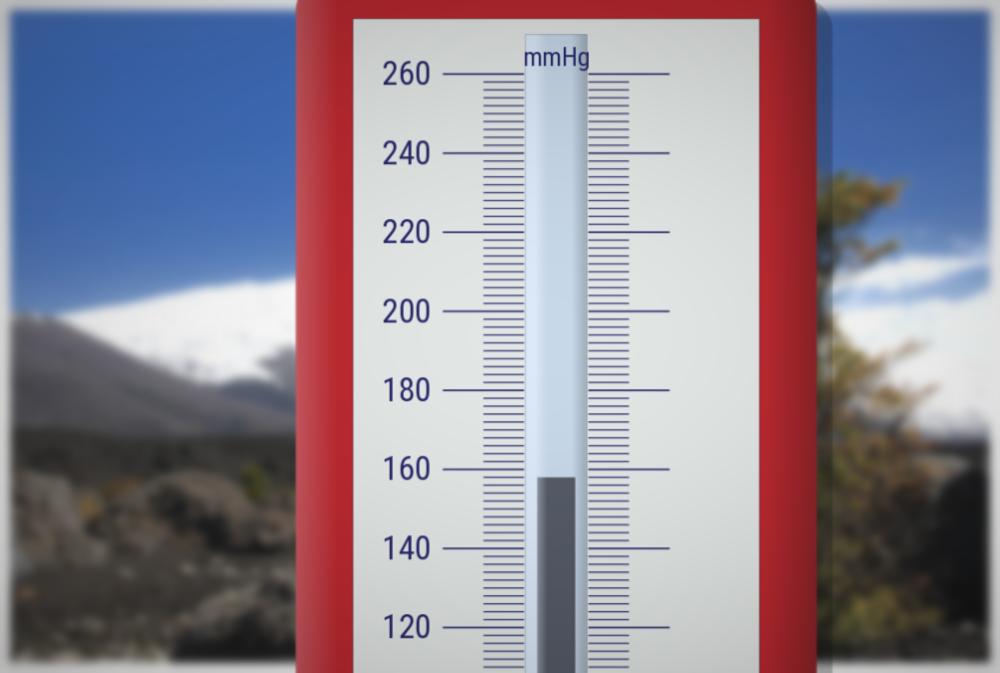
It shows 158 (mmHg)
